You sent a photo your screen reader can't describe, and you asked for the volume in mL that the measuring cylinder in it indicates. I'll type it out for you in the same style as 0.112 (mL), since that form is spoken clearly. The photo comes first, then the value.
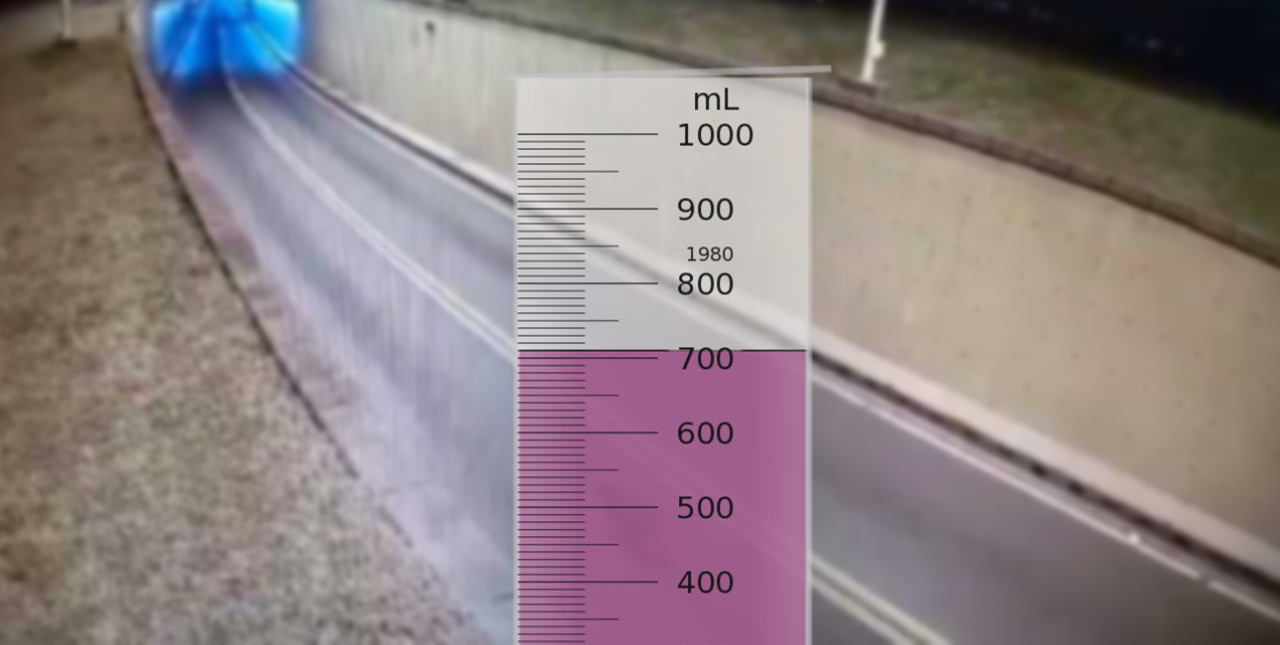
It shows 710 (mL)
